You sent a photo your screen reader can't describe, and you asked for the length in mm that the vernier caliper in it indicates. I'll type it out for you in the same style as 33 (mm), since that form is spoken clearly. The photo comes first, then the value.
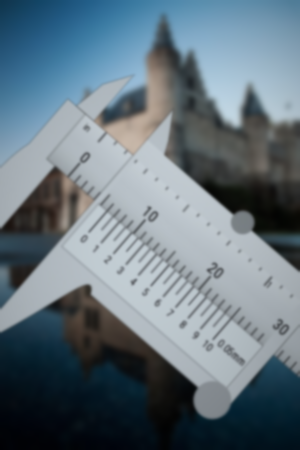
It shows 6.0 (mm)
